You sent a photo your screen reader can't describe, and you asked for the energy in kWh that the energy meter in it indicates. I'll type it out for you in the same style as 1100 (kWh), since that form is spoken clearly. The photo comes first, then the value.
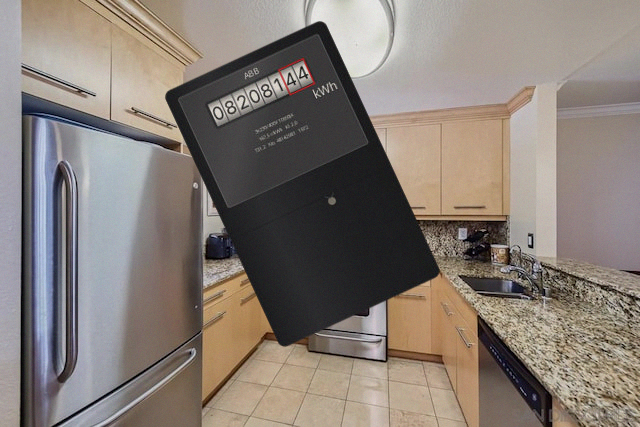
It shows 82081.44 (kWh)
